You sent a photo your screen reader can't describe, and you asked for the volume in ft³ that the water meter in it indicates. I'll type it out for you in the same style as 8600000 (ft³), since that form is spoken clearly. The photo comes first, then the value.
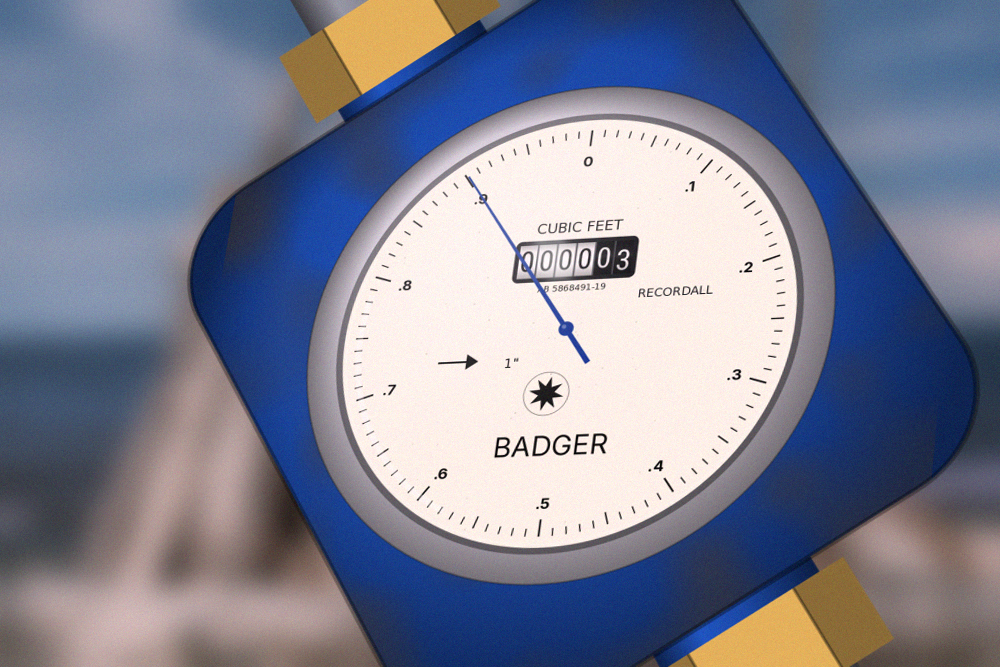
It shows 2.90 (ft³)
